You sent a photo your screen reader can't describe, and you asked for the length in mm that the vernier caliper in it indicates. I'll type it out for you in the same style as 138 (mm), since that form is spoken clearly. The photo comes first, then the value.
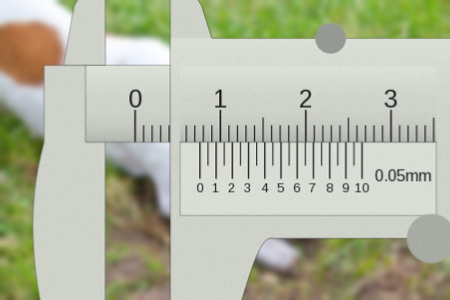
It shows 7.6 (mm)
